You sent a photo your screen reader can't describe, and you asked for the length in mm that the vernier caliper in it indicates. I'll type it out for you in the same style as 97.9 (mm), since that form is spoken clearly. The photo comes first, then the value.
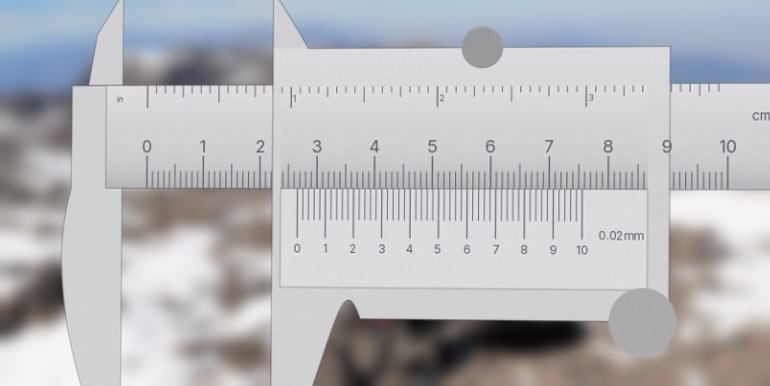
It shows 26.6 (mm)
